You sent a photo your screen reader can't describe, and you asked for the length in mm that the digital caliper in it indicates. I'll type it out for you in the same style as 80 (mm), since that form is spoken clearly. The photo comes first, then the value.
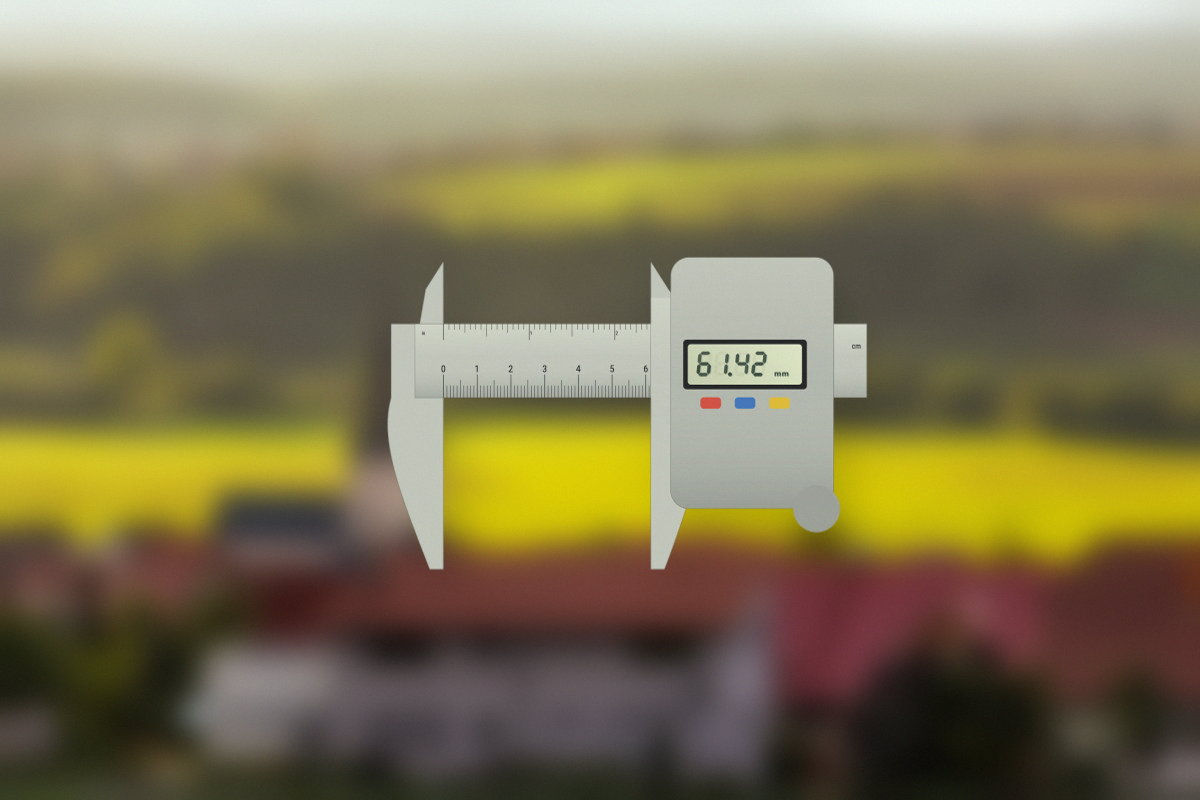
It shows 61.42 (mm)
